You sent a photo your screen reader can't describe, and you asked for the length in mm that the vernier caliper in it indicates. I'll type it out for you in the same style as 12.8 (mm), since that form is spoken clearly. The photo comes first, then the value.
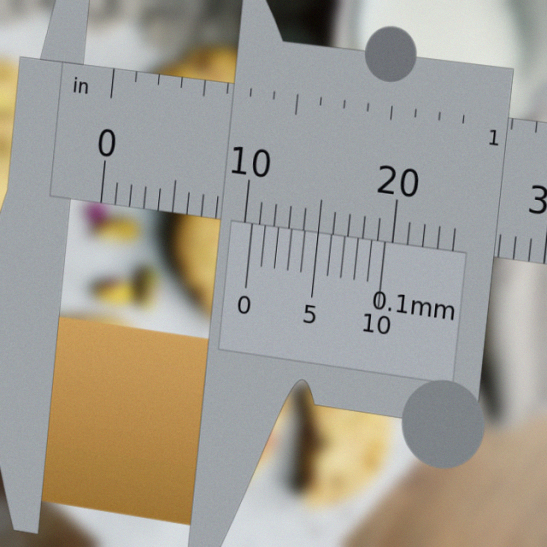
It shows 10.5 (mm)
